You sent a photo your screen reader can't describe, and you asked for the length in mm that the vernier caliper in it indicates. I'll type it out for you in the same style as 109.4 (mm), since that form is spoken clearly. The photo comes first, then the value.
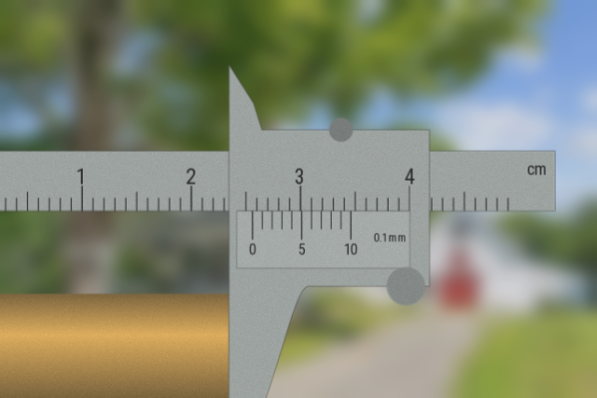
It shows 25.6 (mm)
